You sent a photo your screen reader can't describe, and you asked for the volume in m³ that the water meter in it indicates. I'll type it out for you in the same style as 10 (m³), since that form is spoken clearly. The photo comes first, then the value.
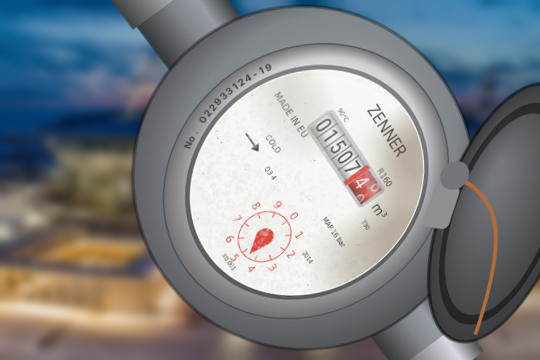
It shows 1507.484 (m³)
